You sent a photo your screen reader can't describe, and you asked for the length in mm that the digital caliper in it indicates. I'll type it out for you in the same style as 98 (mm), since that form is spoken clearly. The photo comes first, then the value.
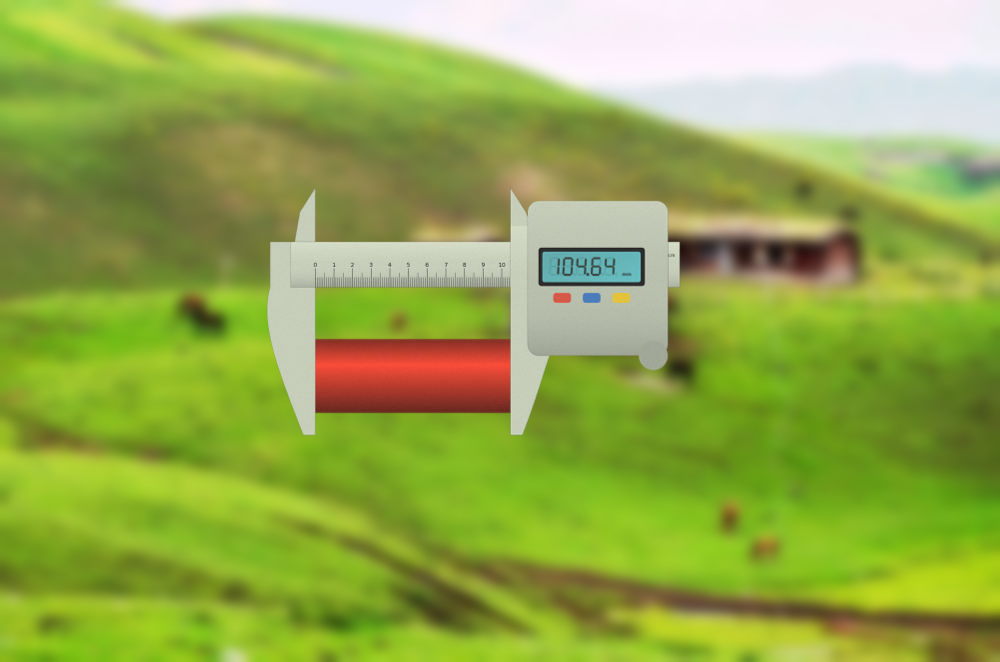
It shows 104.64 (mm)
